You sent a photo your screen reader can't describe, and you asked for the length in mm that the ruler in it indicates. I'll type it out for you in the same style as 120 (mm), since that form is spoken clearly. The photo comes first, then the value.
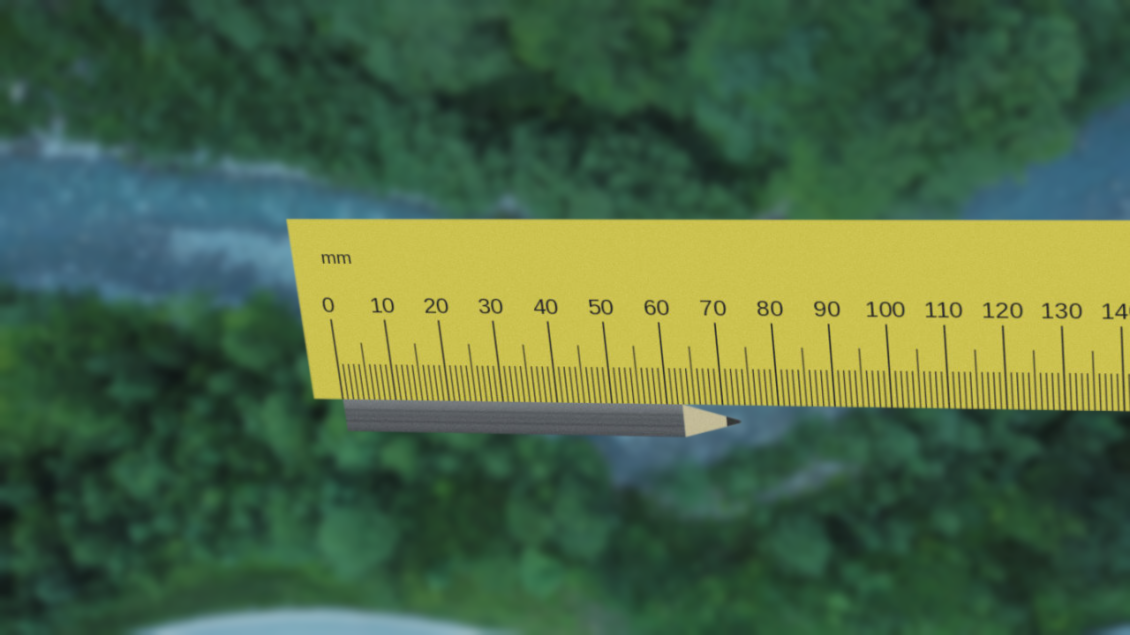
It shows 73 (mm)
